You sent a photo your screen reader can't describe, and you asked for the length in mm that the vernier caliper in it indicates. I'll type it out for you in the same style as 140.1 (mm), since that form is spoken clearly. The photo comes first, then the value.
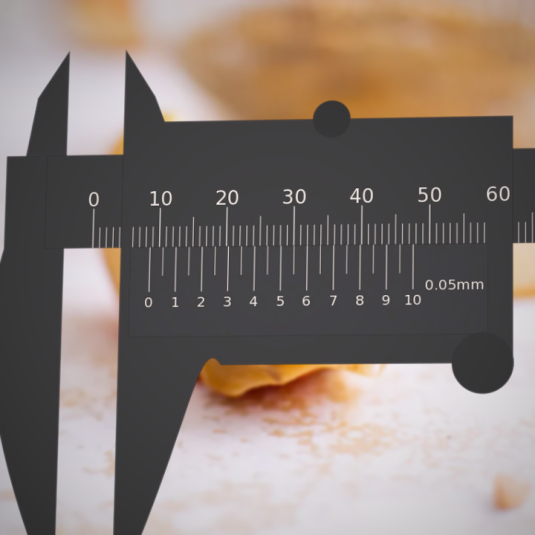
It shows 8.6 (mm)
